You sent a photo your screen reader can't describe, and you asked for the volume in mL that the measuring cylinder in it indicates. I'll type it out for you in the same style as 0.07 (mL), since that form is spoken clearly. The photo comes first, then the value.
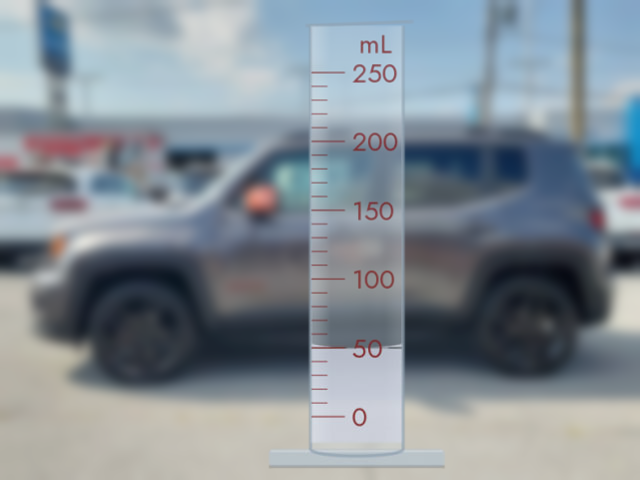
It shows 50 (mL)
